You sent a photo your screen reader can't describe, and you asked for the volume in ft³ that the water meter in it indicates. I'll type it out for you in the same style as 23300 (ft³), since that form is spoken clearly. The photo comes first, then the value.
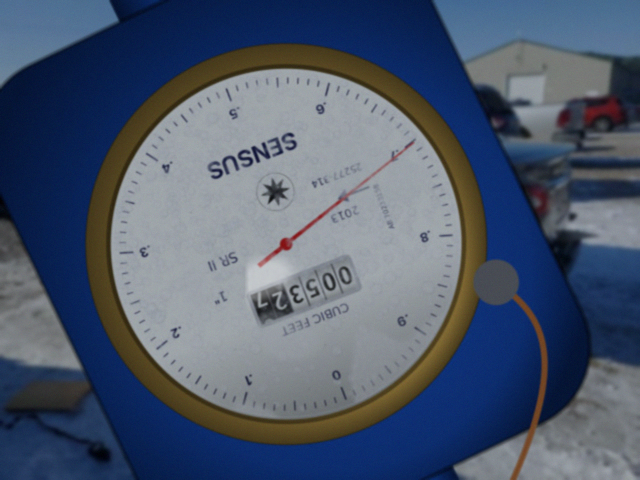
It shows 5326.70 (ft³)
